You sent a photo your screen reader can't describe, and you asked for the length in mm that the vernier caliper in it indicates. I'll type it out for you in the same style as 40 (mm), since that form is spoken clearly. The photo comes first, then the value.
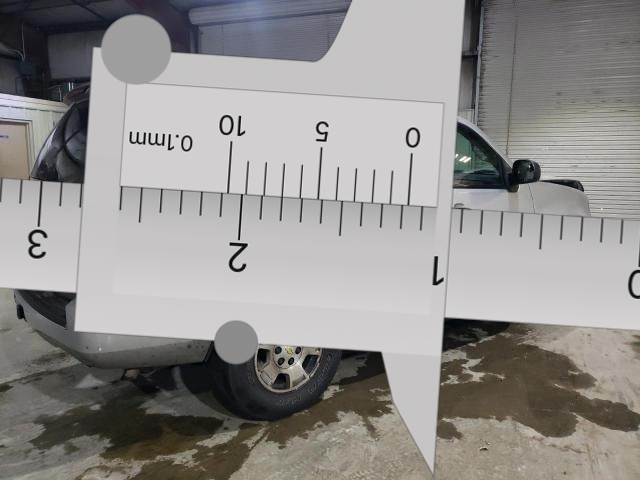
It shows 11.7 (mm)
